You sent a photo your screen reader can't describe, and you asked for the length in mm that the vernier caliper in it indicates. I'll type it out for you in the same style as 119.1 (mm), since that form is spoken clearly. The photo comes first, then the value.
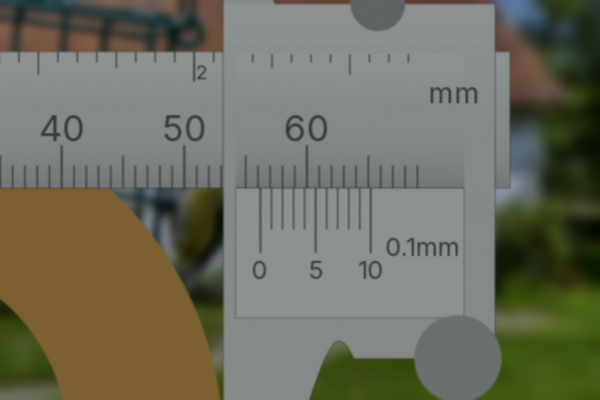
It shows 56.2 (mm)
